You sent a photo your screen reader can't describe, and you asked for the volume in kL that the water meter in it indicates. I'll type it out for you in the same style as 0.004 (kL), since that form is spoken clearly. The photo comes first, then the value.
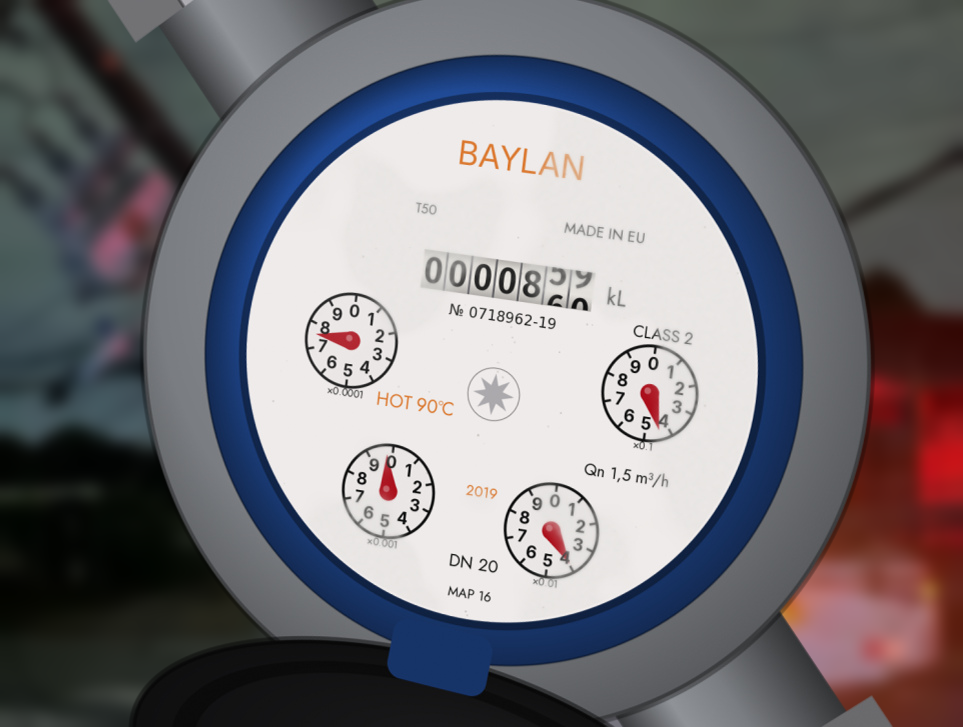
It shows 859.4397 (kL)
